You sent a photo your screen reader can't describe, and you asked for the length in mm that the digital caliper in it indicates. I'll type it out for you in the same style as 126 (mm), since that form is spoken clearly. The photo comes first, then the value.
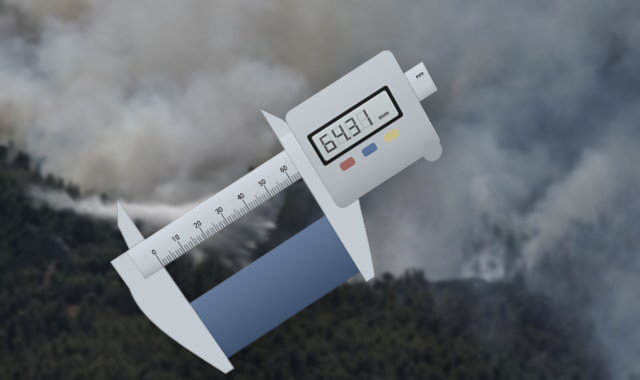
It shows 64.31 (mm)
